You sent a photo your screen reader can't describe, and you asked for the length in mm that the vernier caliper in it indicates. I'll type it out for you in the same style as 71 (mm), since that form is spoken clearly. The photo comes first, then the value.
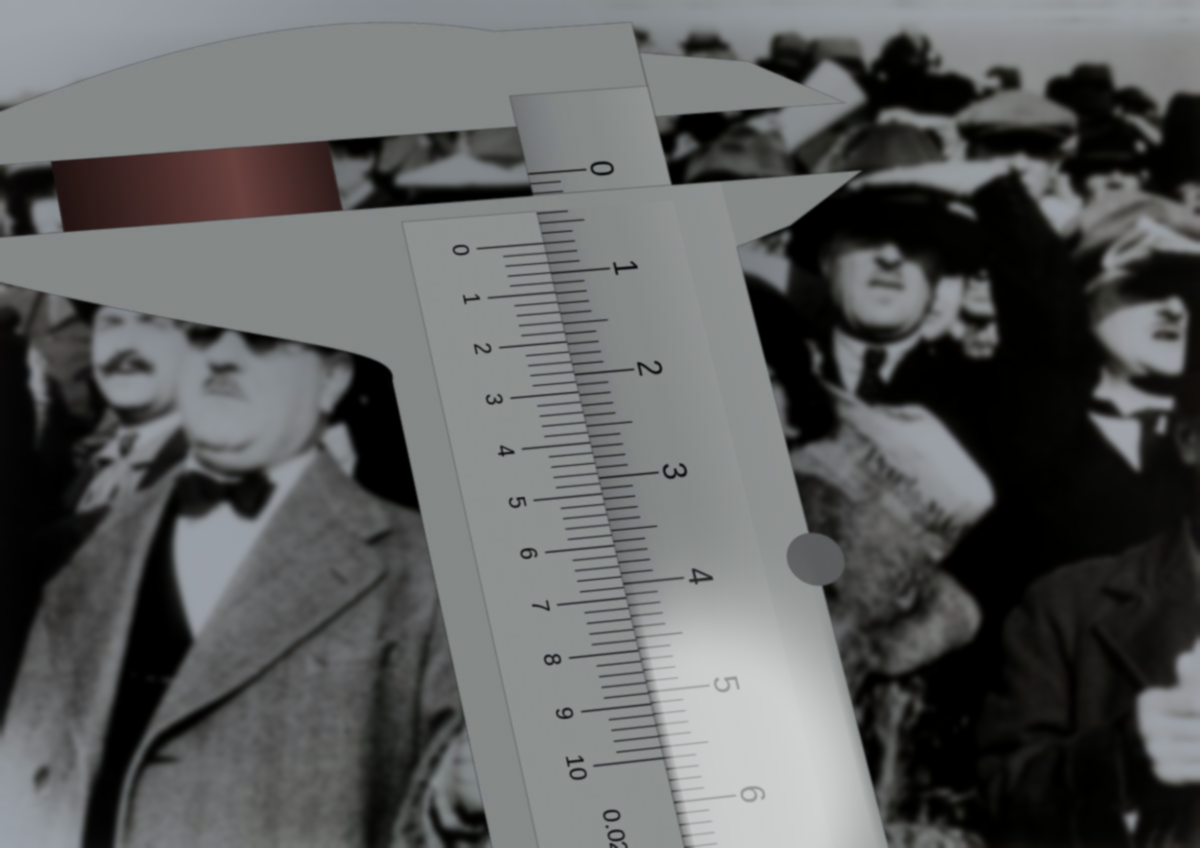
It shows 7.0 (mm)
